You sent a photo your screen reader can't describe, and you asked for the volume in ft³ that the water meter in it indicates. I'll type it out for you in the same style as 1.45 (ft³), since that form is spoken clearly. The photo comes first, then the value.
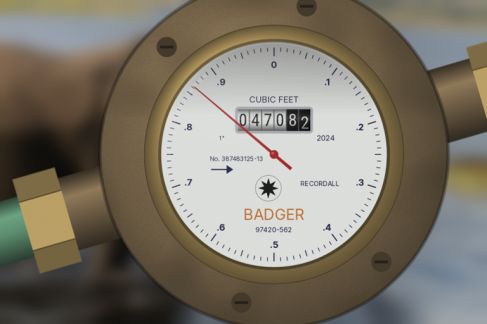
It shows 47081.86 (ft³)
